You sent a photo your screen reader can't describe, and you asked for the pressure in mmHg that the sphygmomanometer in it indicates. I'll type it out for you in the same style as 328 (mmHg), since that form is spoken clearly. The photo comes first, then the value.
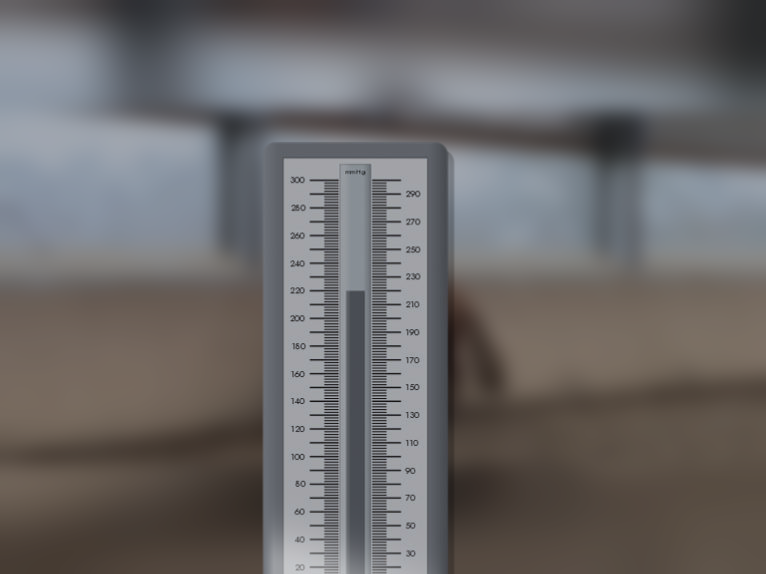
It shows 220 (mmHg)
